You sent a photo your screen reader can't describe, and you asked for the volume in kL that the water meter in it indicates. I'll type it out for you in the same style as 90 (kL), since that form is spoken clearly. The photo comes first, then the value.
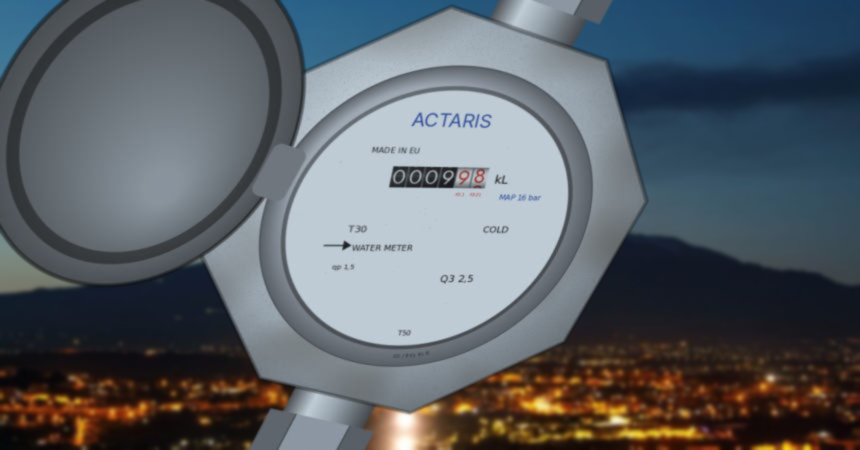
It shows 9.98 (kL)
